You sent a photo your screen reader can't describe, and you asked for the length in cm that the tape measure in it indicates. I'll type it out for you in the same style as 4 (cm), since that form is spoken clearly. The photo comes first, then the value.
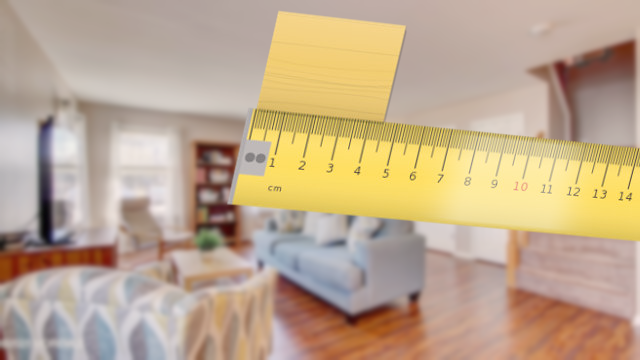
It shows 4.5 (cm)
